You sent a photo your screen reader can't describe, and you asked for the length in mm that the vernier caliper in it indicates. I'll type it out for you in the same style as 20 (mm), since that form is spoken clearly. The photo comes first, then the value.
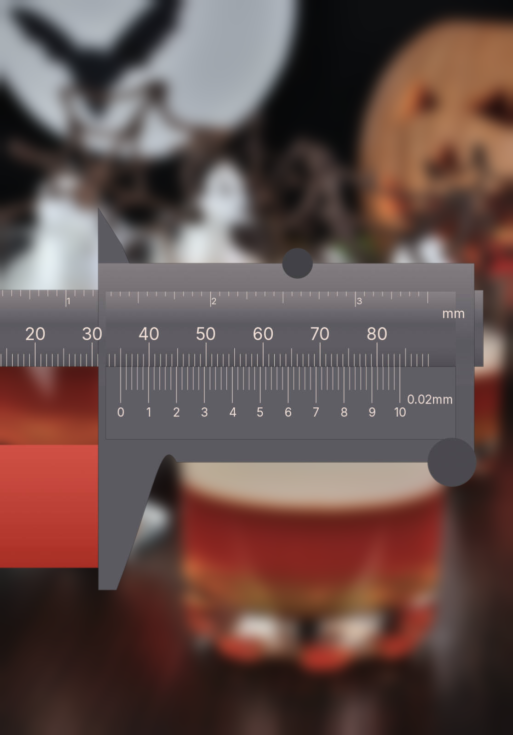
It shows 35.0 (mm)
